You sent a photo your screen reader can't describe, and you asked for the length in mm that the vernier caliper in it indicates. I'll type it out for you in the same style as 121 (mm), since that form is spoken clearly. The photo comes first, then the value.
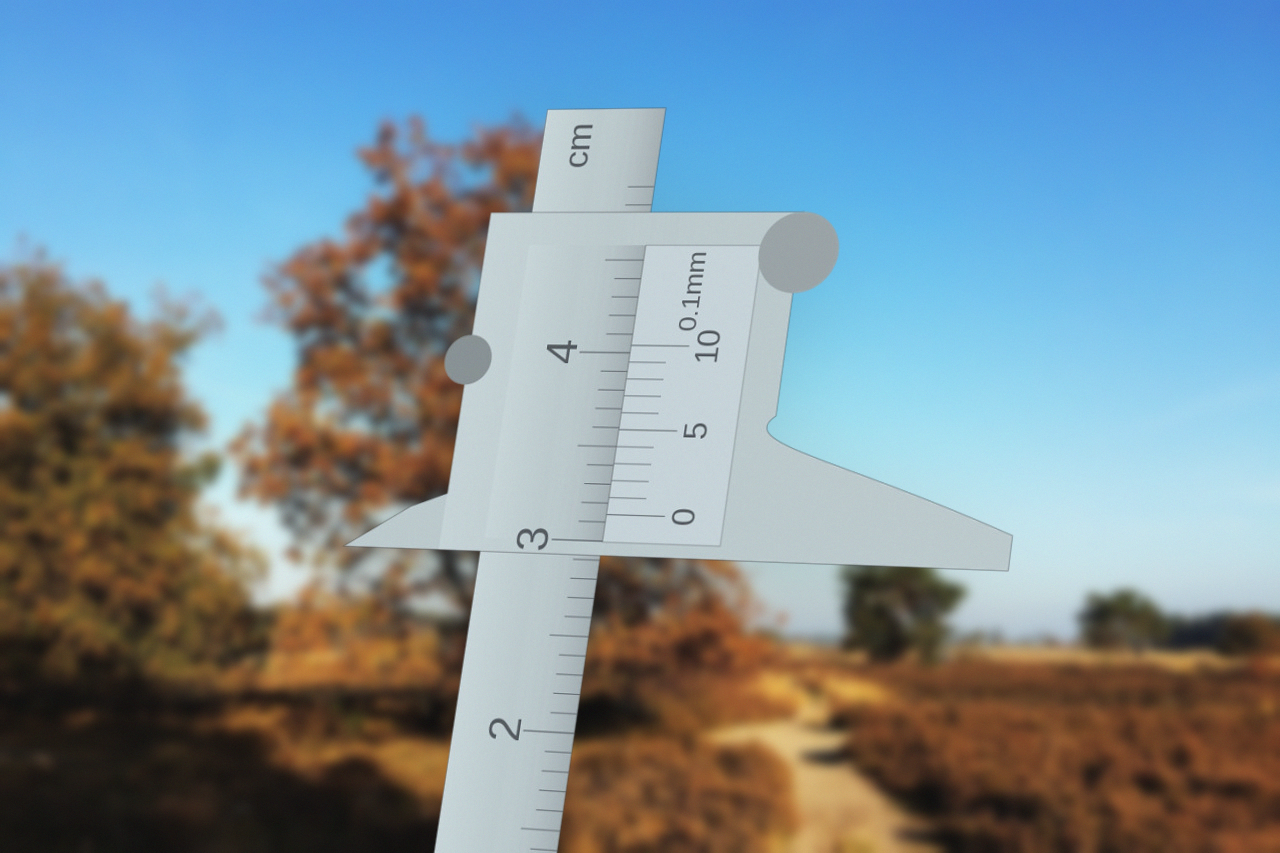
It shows 31.4 (mm)
